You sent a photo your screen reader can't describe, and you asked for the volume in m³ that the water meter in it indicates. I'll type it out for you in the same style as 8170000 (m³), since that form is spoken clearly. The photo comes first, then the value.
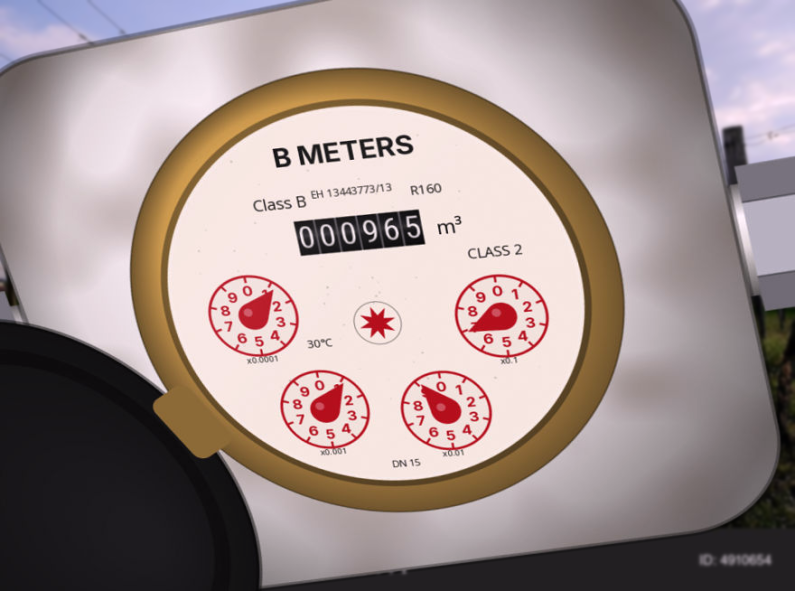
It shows 965.6911 (m³)
